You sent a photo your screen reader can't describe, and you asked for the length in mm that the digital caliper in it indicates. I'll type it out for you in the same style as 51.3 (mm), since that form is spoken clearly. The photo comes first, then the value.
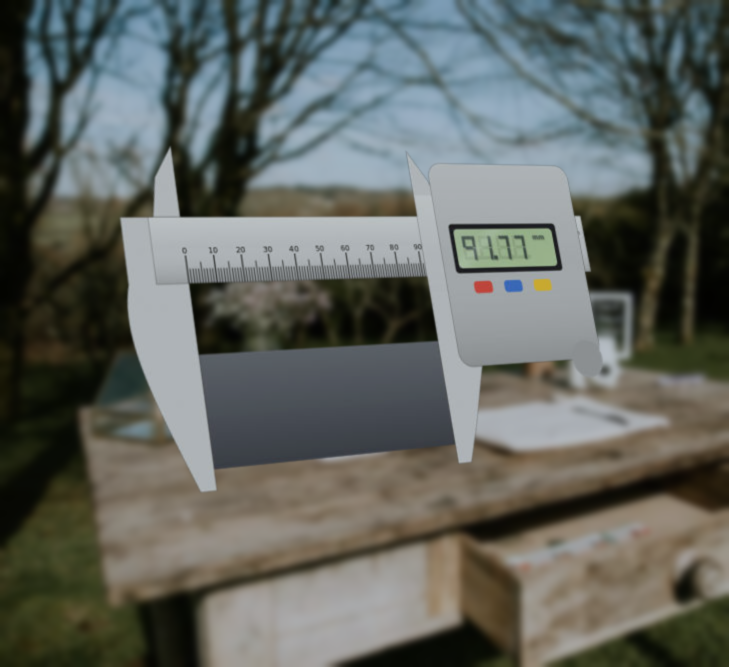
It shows 91.77 (mm)
